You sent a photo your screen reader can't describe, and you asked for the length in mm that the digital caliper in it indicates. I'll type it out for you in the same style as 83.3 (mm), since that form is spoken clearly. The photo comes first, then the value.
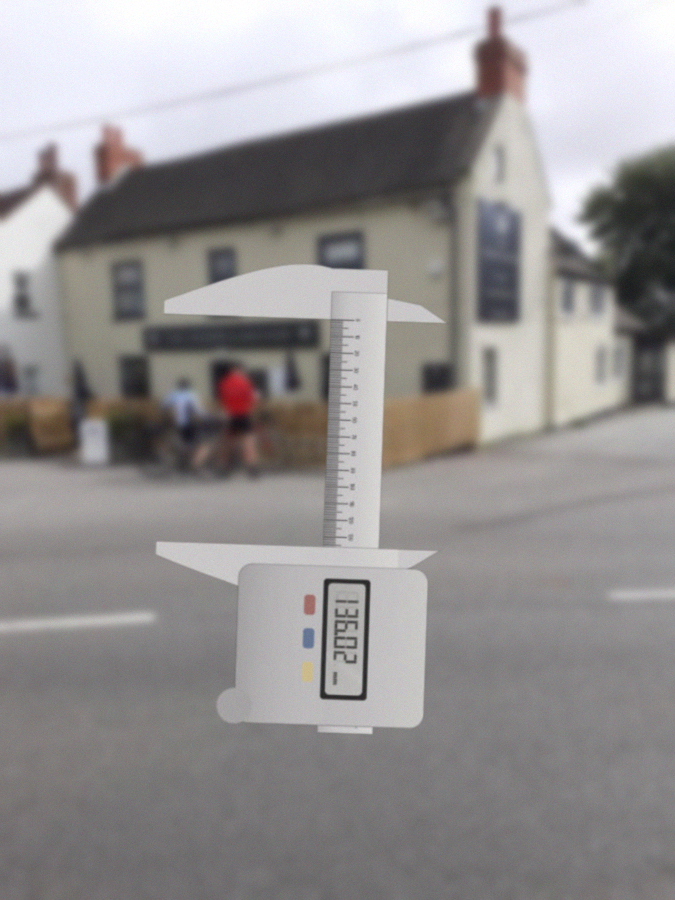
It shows 136.02 (mm)
